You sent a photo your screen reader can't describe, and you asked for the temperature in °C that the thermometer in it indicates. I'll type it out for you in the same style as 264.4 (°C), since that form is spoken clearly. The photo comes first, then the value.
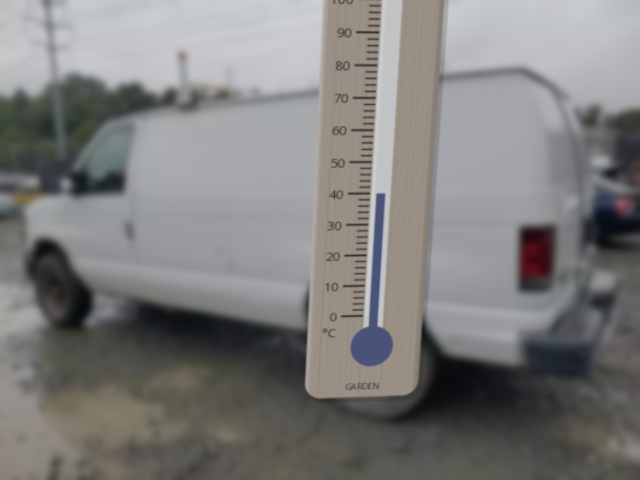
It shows 40 (°C)
